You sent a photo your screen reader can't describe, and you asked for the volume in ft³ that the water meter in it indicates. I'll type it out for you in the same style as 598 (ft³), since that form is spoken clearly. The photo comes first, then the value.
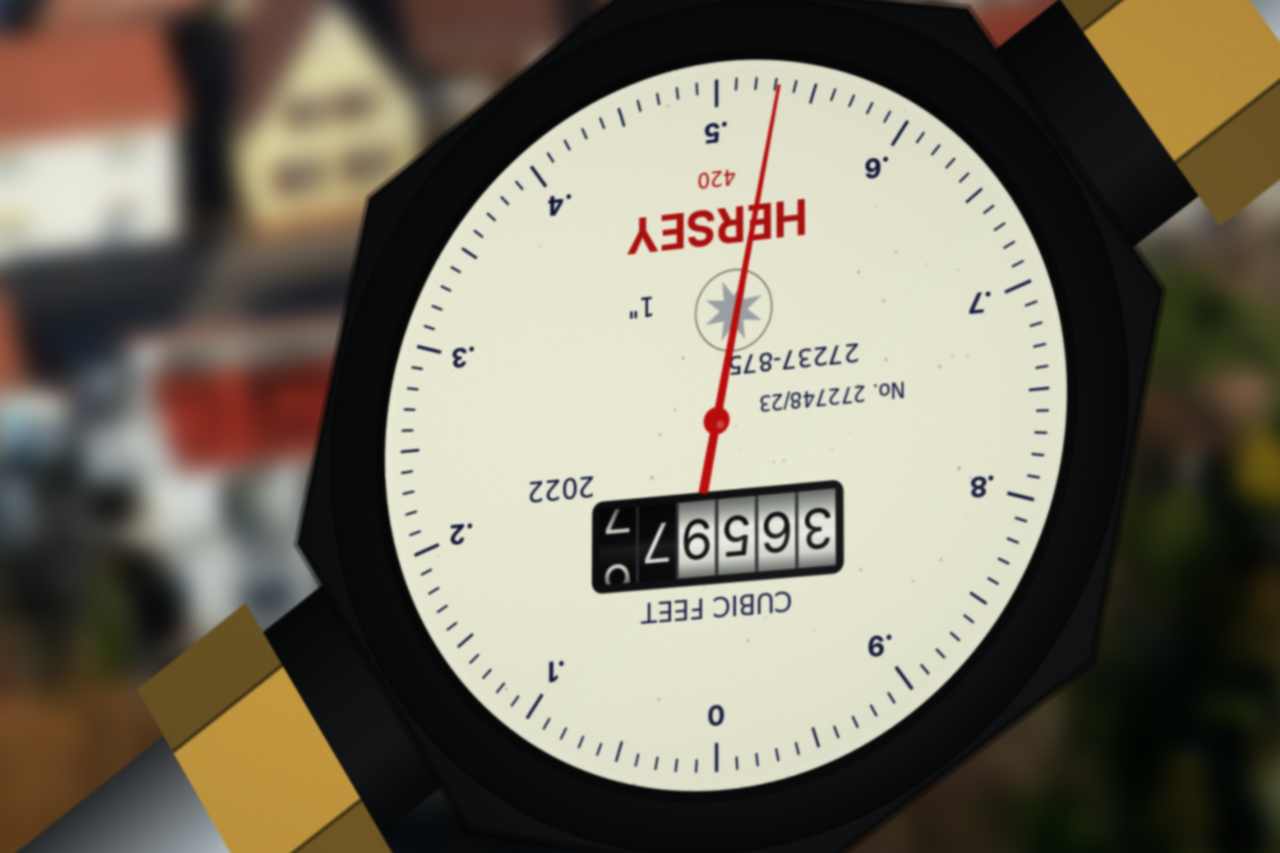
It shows 365976.53 (ft³)
